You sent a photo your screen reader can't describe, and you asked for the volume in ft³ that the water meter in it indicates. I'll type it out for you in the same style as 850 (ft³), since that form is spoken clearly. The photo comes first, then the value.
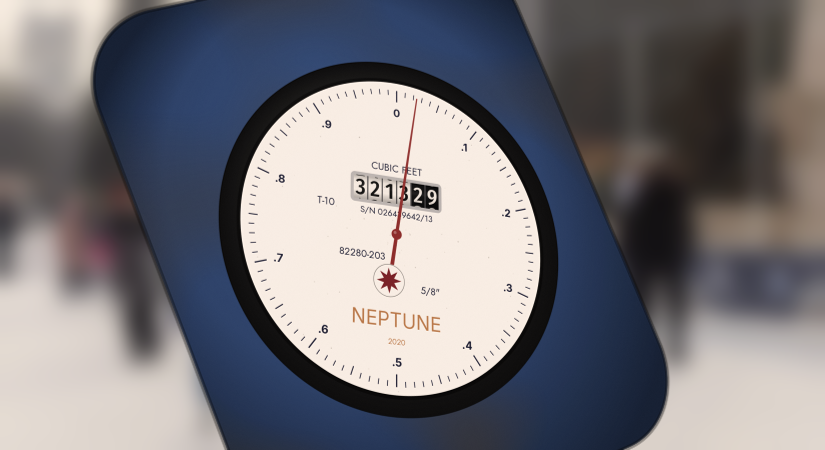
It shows 321329.02 (ft³)
